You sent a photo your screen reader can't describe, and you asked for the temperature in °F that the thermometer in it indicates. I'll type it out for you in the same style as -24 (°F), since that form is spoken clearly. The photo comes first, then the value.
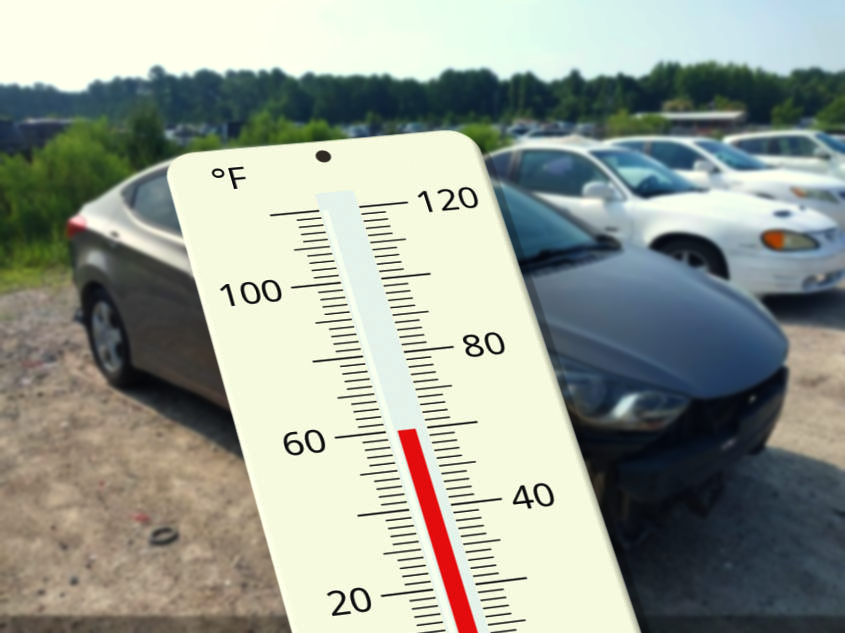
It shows 60 (°F)
